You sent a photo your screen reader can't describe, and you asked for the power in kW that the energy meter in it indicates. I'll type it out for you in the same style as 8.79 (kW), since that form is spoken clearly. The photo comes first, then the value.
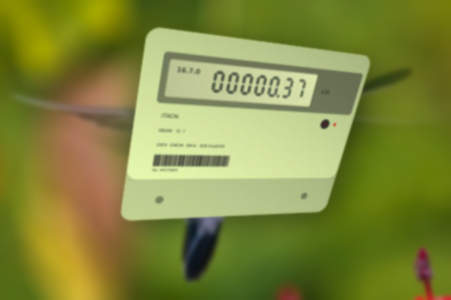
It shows 0.37 (kW)
